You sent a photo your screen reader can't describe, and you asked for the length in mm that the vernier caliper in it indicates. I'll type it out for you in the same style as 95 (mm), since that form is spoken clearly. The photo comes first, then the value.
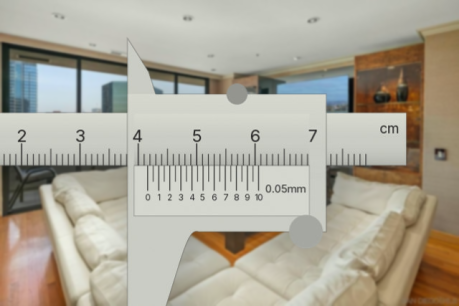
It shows 41.6 (mm)
